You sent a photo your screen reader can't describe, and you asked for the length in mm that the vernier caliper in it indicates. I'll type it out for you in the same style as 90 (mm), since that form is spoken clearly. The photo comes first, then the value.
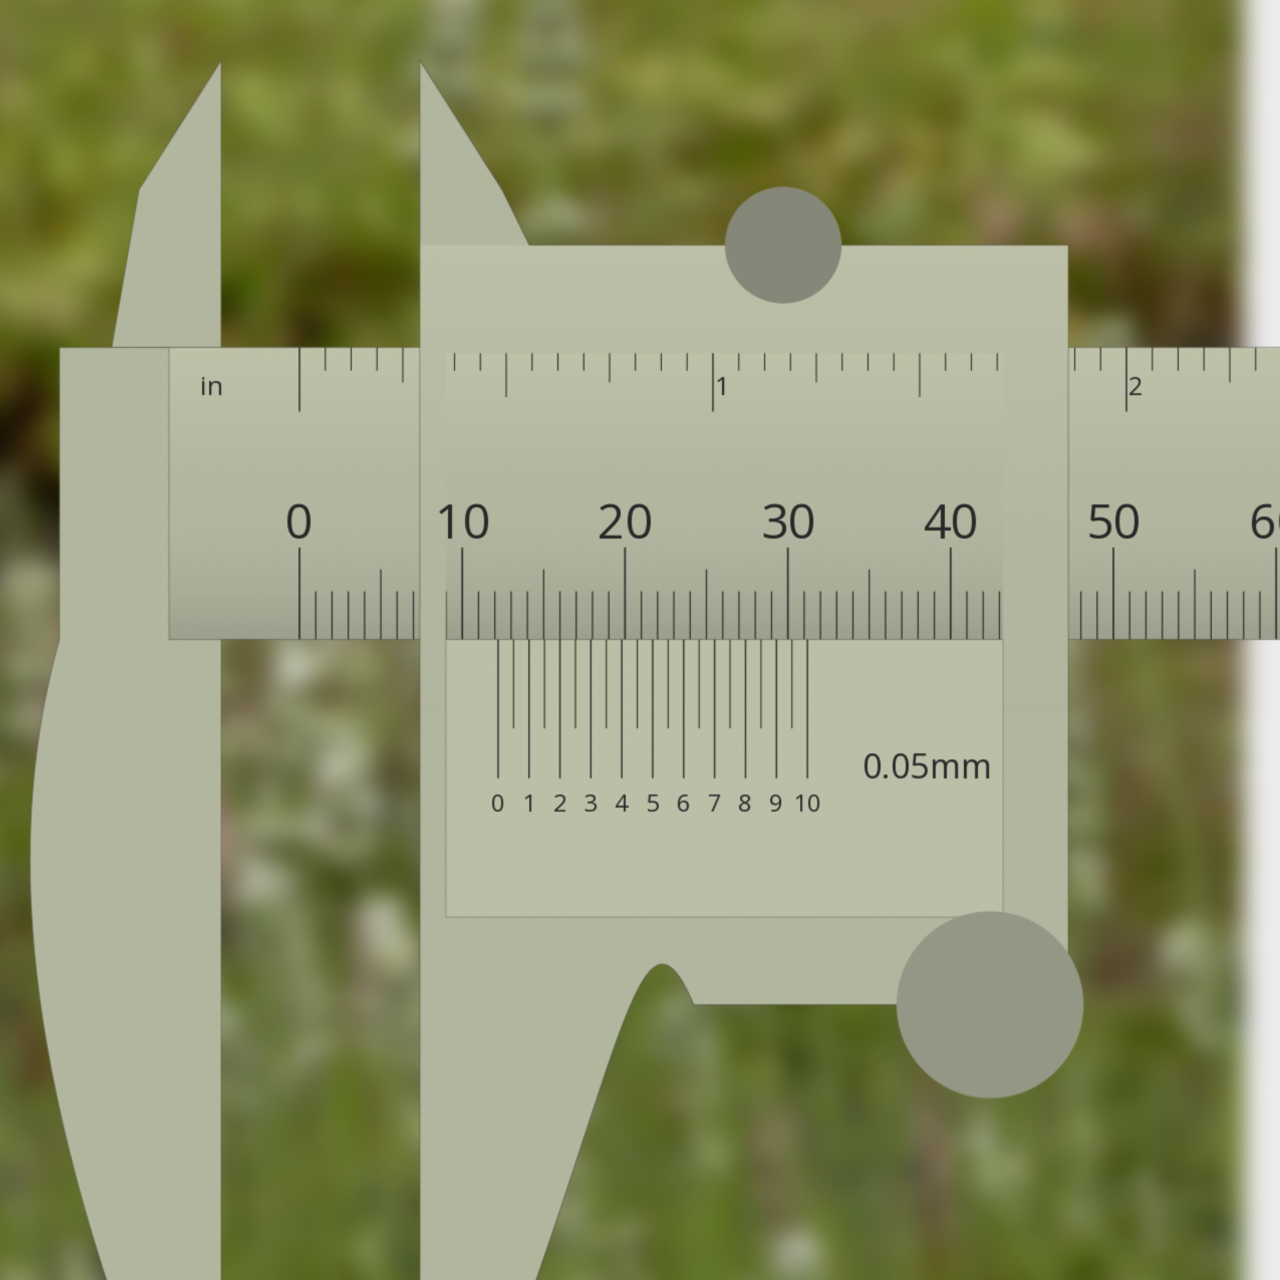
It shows 12.2 (mm)
